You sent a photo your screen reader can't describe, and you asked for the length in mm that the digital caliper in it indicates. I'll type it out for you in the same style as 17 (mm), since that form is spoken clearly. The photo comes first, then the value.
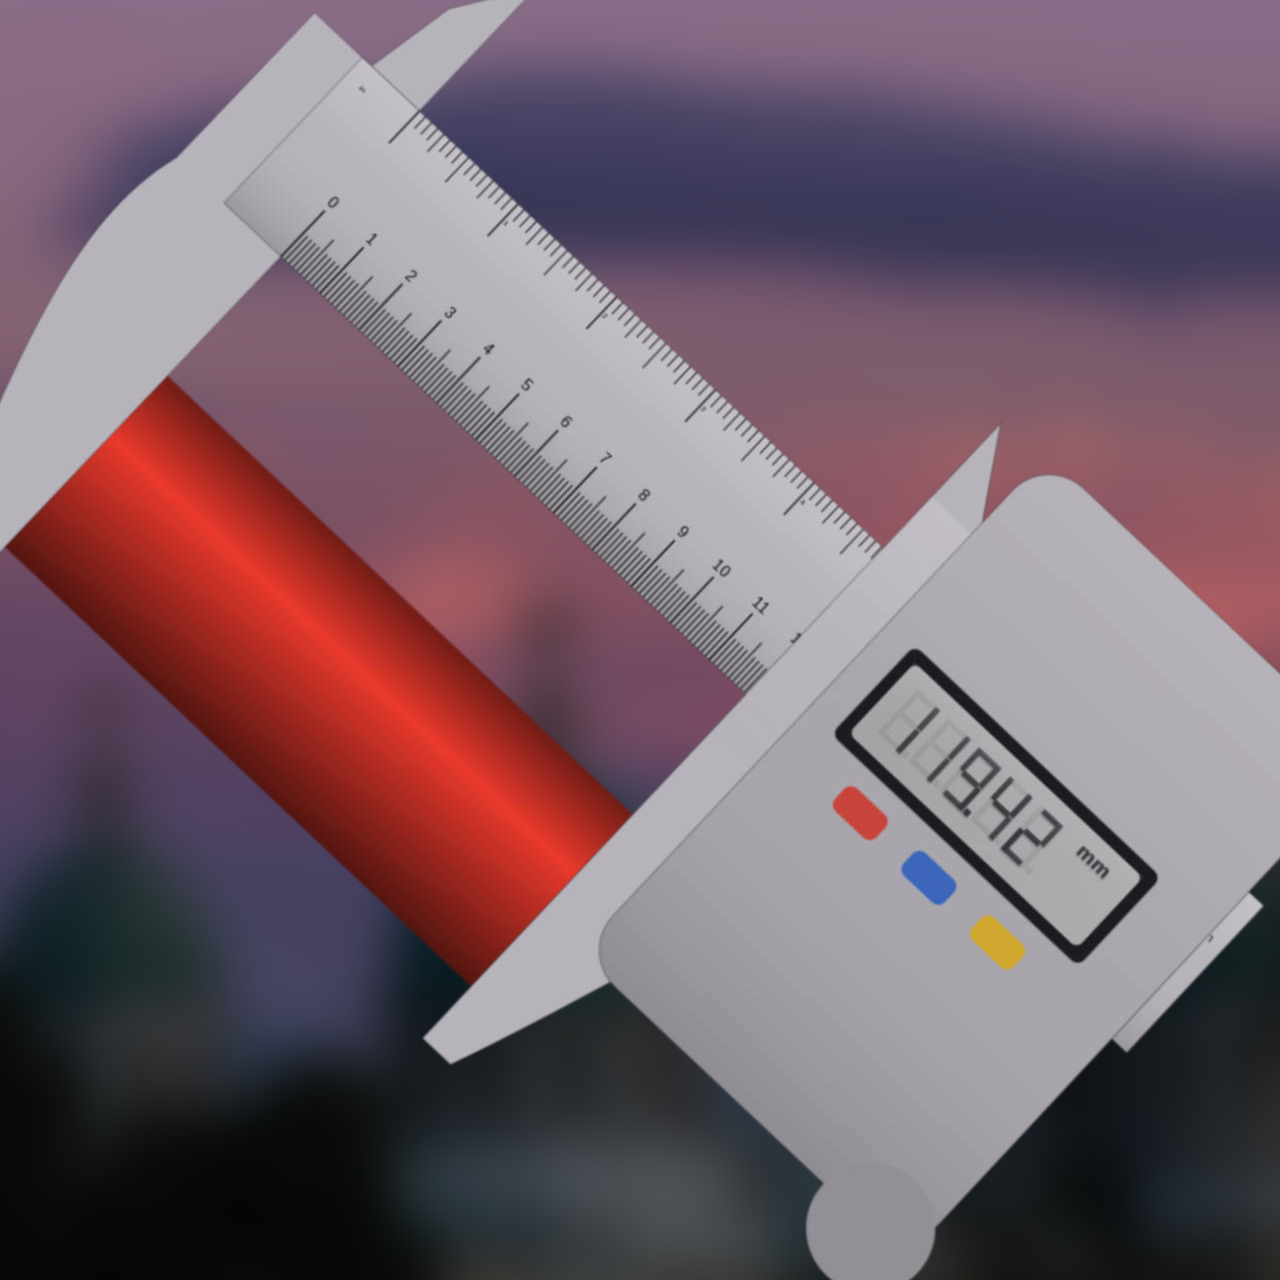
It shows 119.42 (mm)
